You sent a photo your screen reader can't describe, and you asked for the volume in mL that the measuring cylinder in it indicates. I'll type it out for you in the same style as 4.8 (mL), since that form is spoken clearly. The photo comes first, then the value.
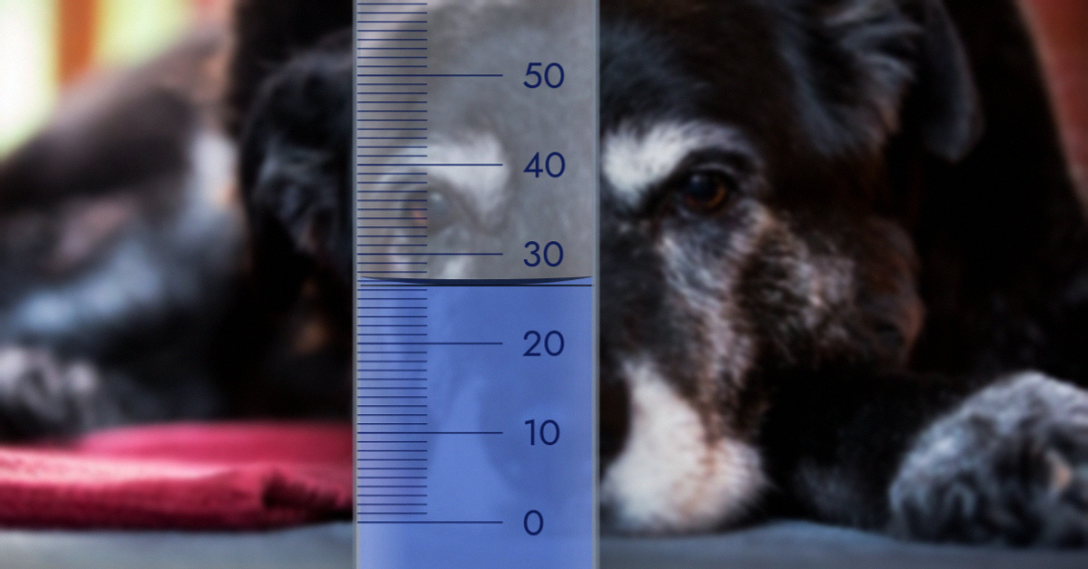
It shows 26.5 (mL)
